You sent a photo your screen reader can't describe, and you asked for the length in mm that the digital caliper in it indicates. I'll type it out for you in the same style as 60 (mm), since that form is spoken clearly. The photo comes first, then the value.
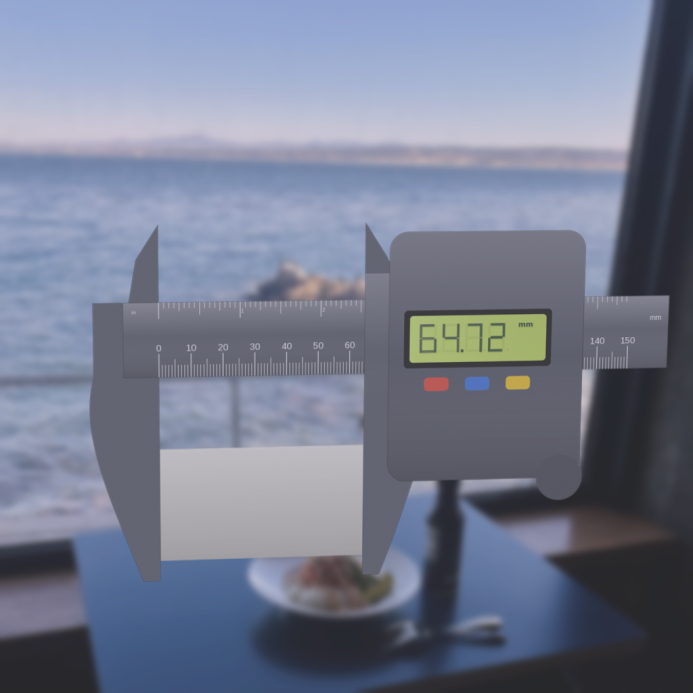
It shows 64.72 (mm)
